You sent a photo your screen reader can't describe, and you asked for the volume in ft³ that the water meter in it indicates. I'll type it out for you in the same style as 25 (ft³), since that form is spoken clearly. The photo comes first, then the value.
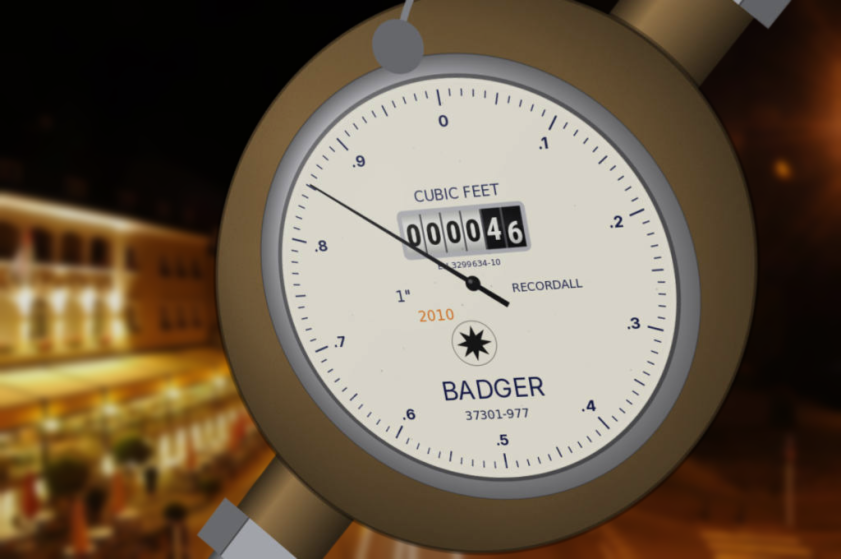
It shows 45.85 (ft³)
